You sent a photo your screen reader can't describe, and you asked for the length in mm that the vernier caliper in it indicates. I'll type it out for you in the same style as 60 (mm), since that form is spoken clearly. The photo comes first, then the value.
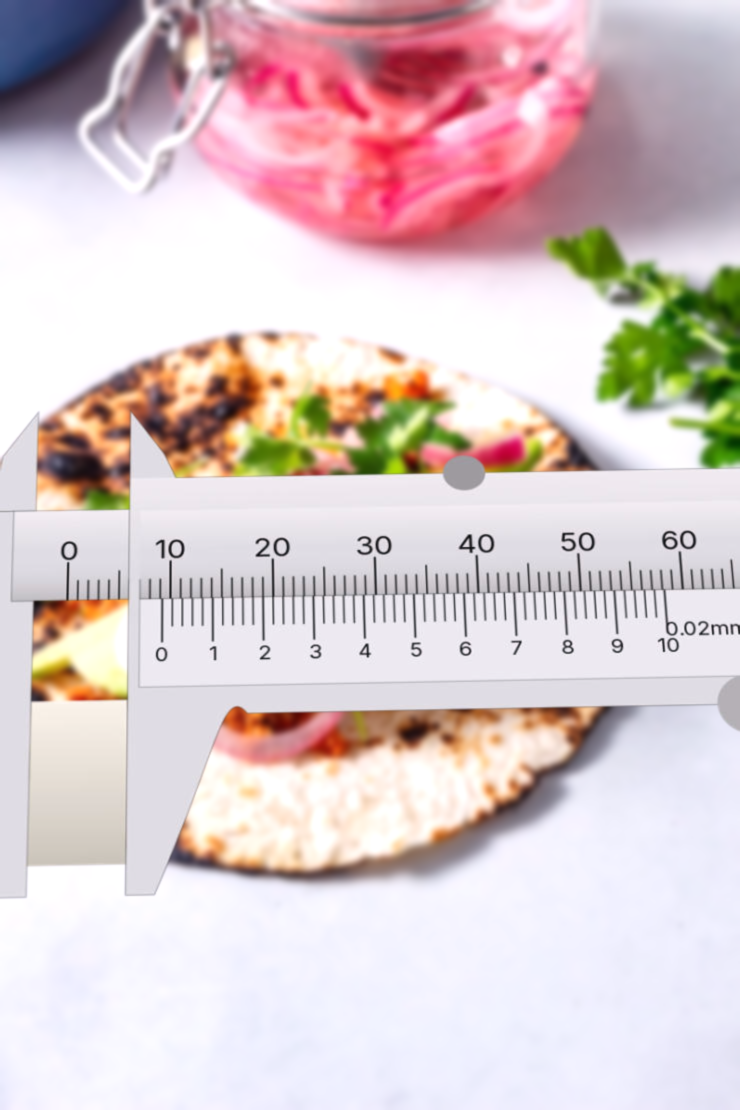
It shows 9.2 (mm)
